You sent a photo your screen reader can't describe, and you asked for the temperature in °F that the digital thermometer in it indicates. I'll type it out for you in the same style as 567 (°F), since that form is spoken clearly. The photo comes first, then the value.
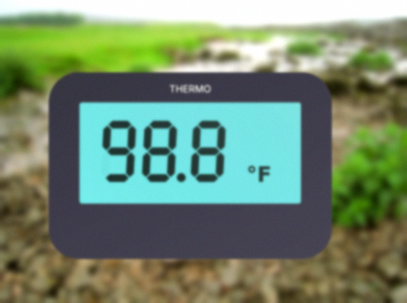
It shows 98.8 (°F)
